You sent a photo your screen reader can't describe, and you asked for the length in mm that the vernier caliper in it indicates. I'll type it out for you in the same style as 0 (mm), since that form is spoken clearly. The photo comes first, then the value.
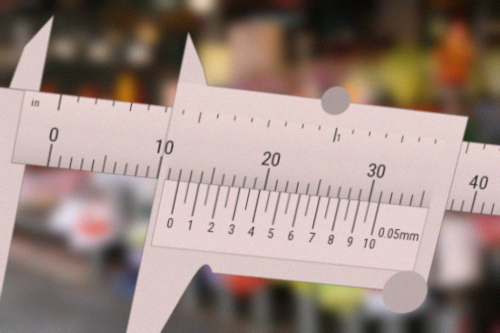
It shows 12.0 (mm)
